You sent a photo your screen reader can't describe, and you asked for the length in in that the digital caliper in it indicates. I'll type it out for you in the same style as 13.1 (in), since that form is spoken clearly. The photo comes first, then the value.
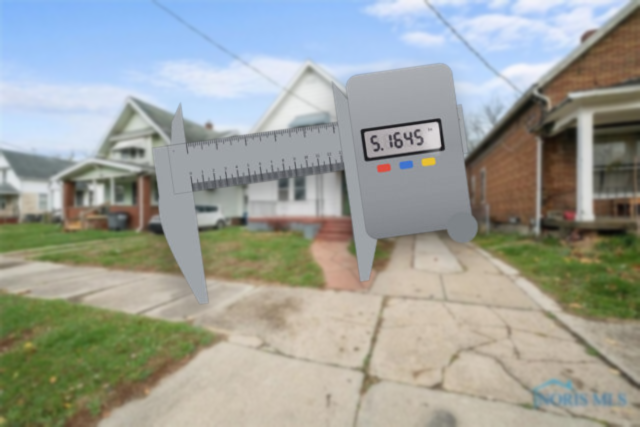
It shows 5.1645 (in)
